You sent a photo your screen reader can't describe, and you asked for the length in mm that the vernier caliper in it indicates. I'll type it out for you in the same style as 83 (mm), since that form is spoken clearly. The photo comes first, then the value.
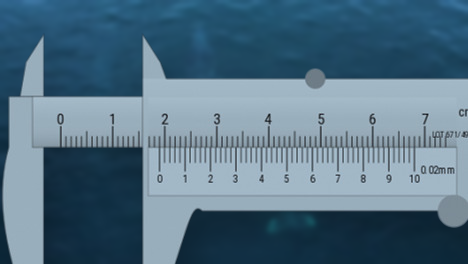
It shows 19.0 (mm)
